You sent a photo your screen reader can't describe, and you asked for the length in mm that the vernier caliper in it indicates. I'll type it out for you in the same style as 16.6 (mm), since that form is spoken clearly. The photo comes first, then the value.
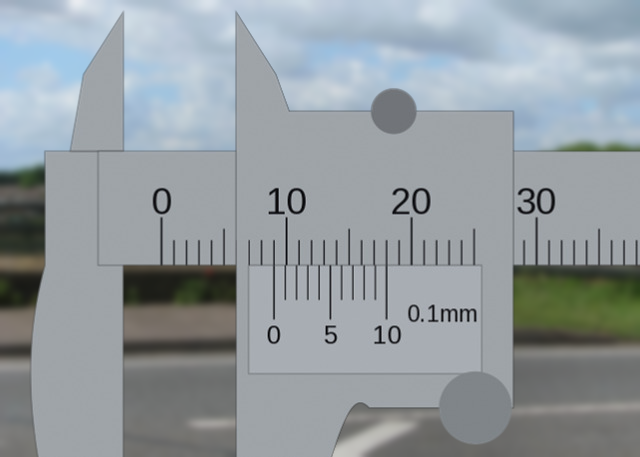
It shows 9.0 (mm)
